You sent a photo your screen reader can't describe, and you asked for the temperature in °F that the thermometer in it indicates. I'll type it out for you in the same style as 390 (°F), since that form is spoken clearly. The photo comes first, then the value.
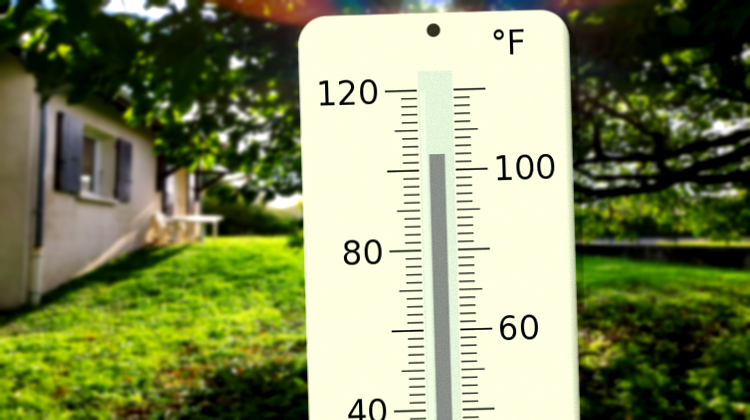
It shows 104 (°F)
